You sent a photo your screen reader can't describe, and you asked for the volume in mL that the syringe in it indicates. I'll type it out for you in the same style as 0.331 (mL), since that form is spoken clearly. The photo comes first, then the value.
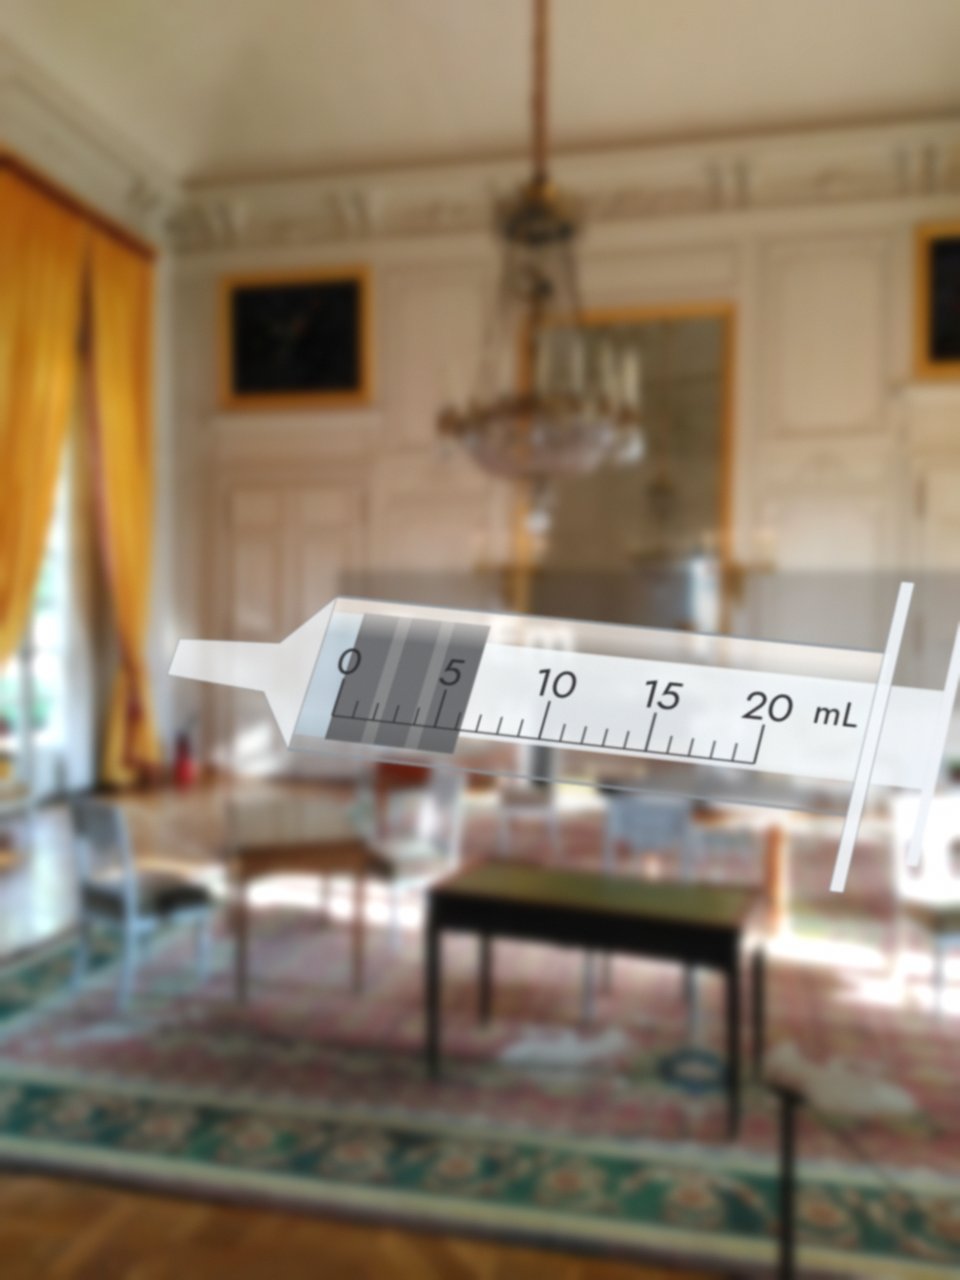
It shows 0 (mL)
